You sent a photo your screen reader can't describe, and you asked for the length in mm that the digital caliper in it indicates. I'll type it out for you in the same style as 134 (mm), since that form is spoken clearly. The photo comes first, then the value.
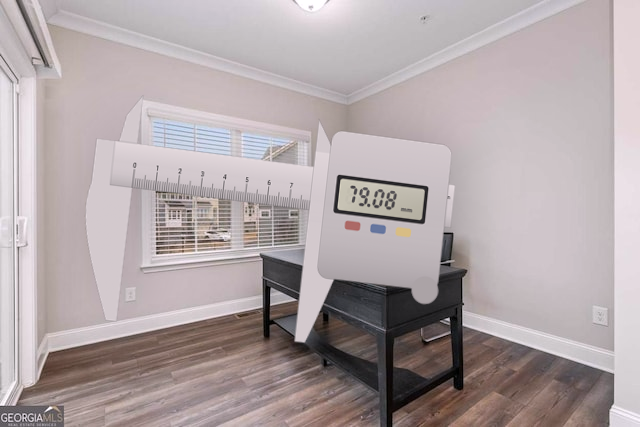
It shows 79.08 (mm)
